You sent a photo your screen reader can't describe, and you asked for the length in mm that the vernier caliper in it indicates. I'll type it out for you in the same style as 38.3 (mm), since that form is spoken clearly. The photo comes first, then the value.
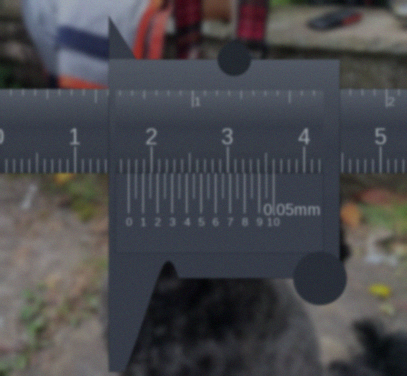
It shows 17.0 (mm)
